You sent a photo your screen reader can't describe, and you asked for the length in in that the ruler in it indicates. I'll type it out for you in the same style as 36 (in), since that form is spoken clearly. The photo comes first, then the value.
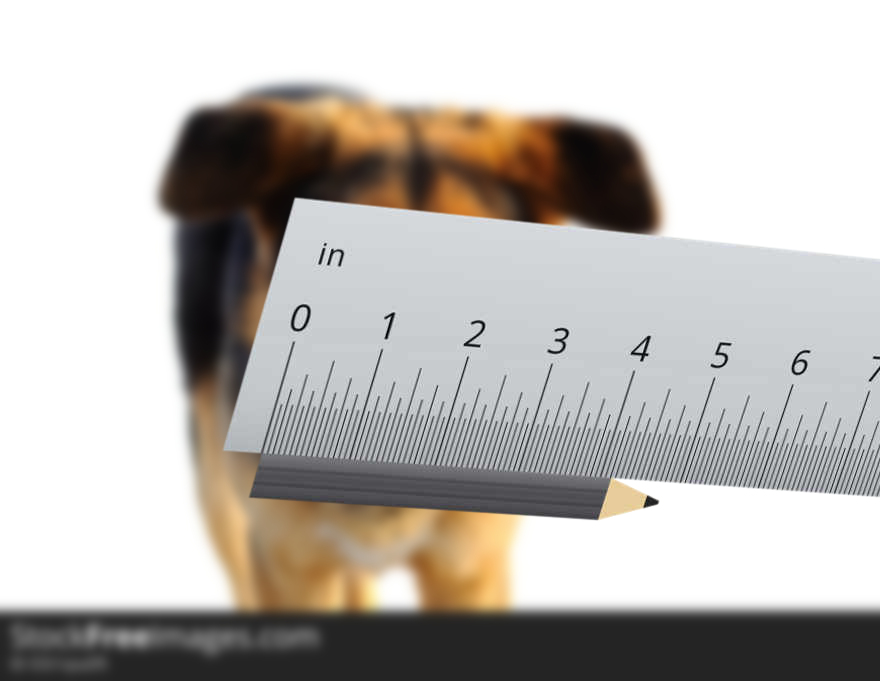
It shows 4.8125 (in)
